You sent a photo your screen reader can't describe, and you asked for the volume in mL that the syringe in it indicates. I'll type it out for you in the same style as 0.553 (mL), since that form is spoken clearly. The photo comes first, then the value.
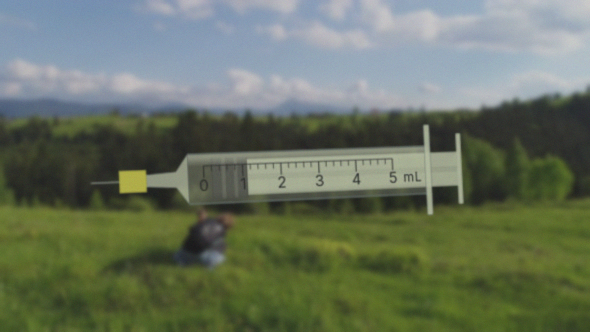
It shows 0.2 (mL)
